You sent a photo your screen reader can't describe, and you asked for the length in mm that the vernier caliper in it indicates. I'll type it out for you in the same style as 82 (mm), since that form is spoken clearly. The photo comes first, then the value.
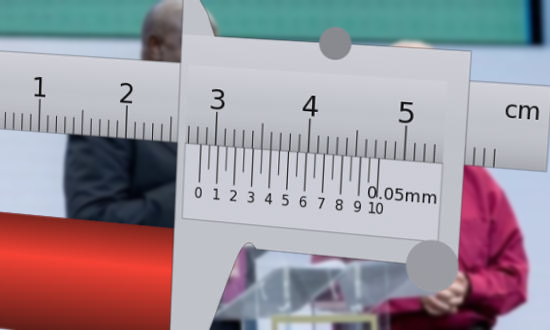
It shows 28.4 (mm)
